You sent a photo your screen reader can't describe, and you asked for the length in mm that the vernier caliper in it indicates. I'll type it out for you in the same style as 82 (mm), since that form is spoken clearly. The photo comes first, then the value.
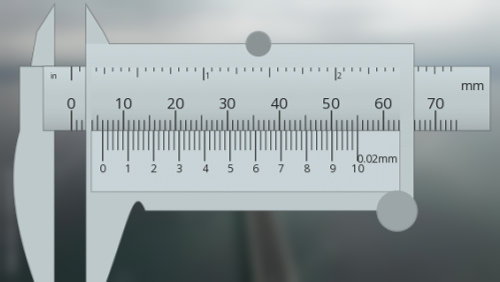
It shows 6.0 (mm)
